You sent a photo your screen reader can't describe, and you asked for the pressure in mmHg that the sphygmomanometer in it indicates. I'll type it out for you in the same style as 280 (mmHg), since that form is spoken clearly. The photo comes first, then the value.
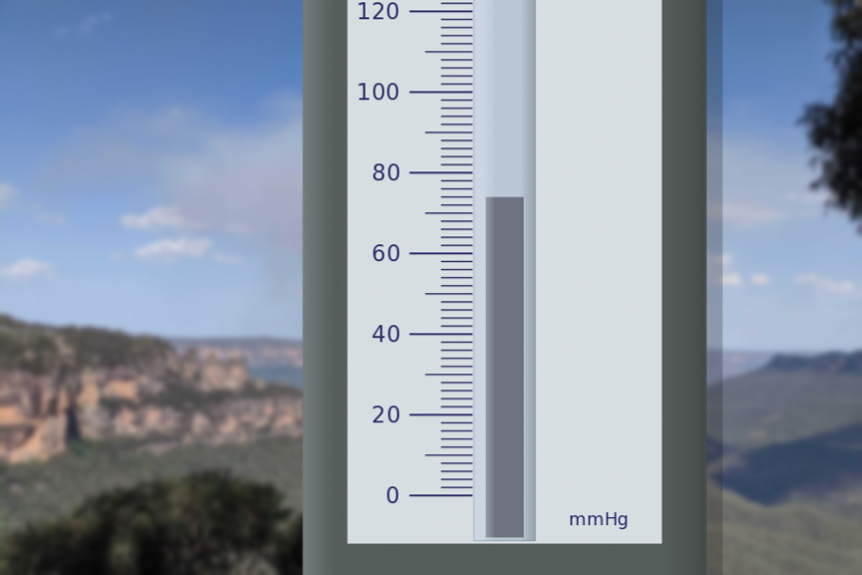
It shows 74 (mmHg)
